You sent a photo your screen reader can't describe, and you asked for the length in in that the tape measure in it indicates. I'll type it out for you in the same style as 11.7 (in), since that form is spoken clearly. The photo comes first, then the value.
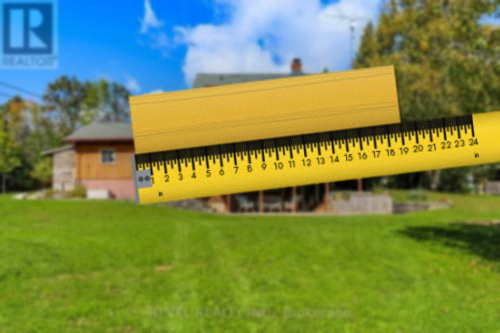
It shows 19 (in)
